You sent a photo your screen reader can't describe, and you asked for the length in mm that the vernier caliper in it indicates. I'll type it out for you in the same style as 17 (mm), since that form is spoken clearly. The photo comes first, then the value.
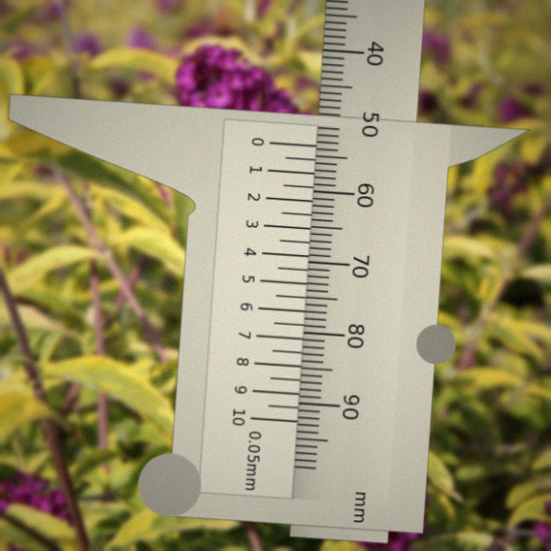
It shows 53.6 (mm)
